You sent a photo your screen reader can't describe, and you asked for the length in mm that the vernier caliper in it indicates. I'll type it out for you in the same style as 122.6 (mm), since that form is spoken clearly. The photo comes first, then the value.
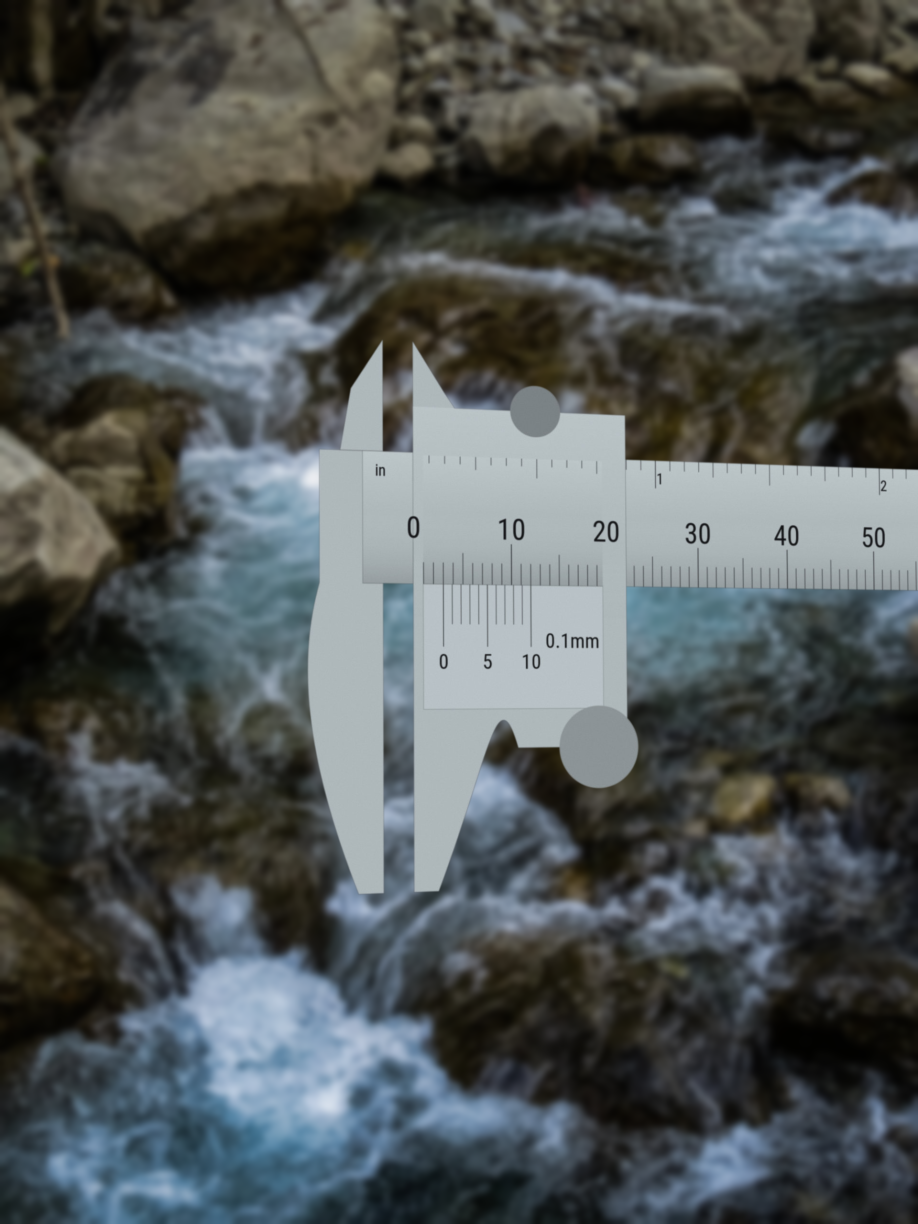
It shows 3.0 (mm)
